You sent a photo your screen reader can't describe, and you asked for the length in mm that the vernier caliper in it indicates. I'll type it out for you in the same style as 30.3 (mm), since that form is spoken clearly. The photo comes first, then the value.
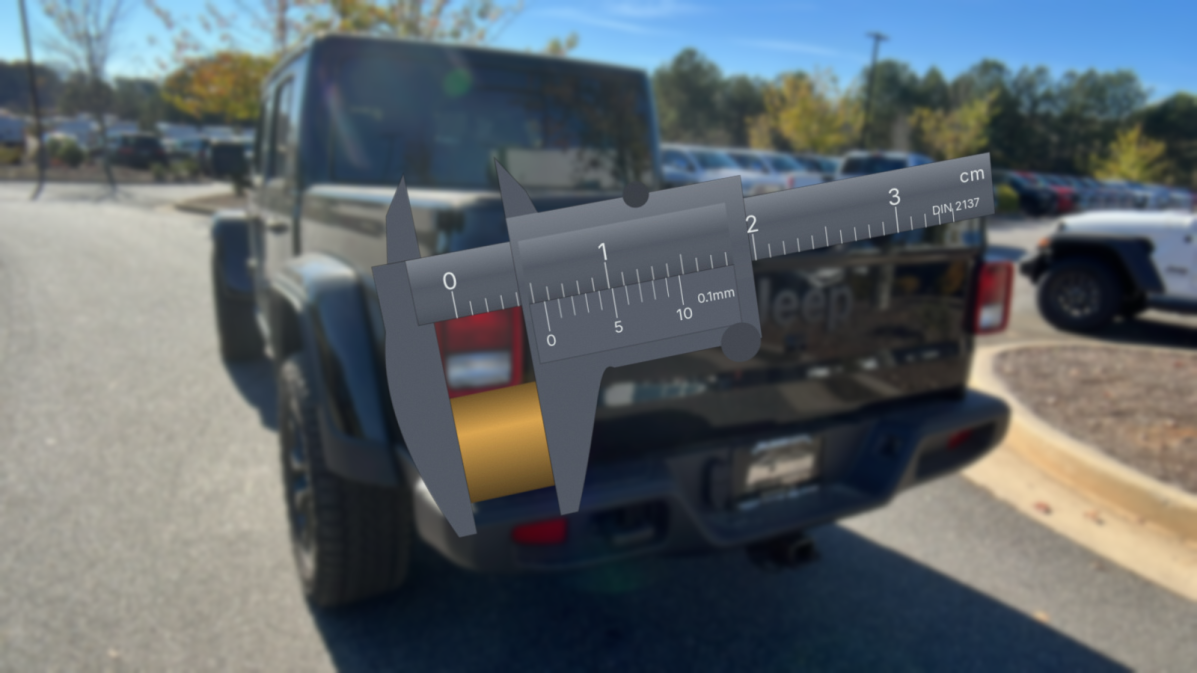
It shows 5.7 (mm)
